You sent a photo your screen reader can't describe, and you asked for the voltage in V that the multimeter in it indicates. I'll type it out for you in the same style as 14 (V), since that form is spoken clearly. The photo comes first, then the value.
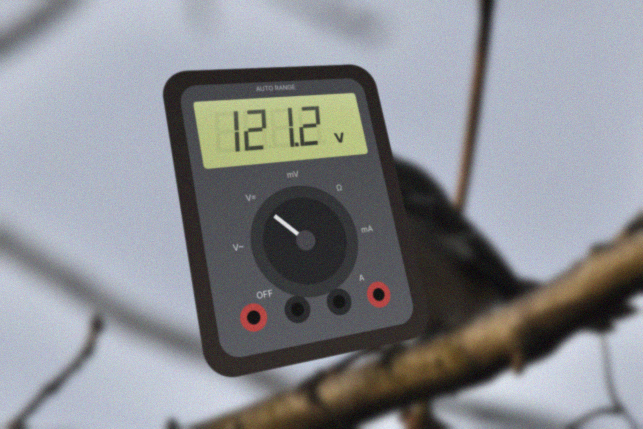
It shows 121.2 (V)
